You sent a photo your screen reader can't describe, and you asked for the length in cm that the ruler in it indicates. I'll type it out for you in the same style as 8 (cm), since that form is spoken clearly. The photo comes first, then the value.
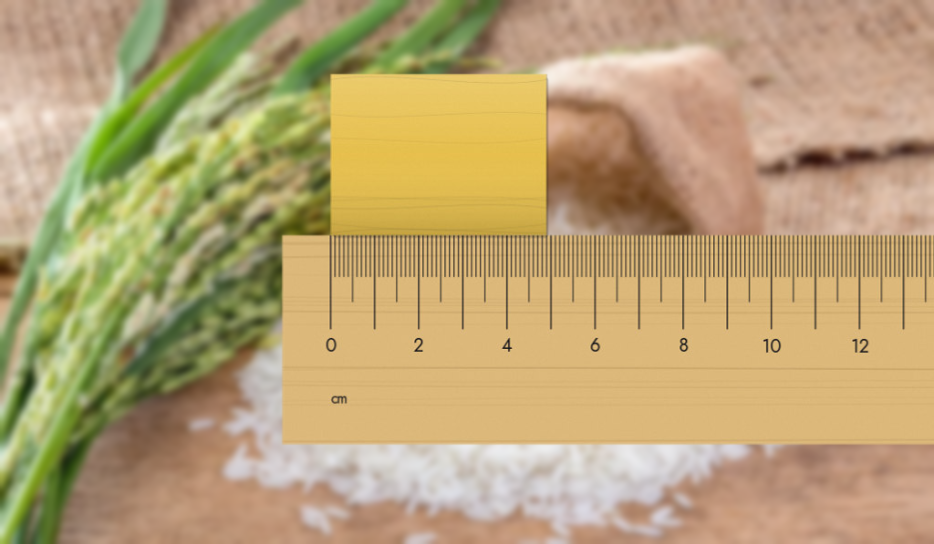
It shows 4.9 (cm)
